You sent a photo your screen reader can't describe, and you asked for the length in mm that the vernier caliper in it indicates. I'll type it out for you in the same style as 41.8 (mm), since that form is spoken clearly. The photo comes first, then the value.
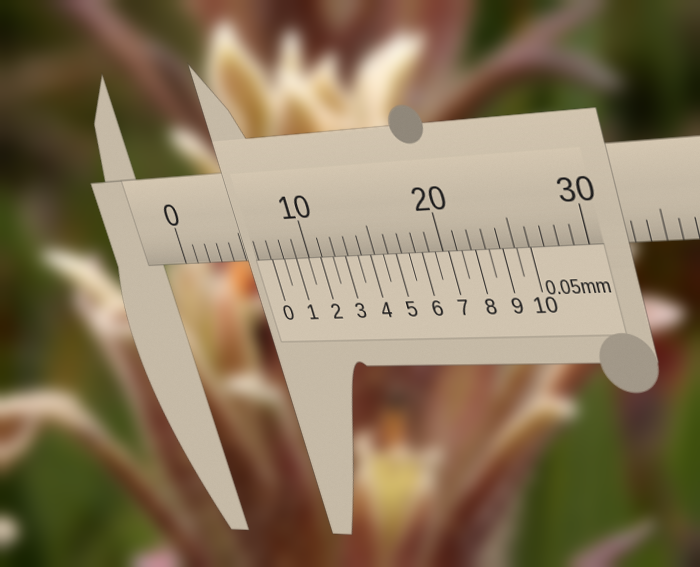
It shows 7.1 (mm)
